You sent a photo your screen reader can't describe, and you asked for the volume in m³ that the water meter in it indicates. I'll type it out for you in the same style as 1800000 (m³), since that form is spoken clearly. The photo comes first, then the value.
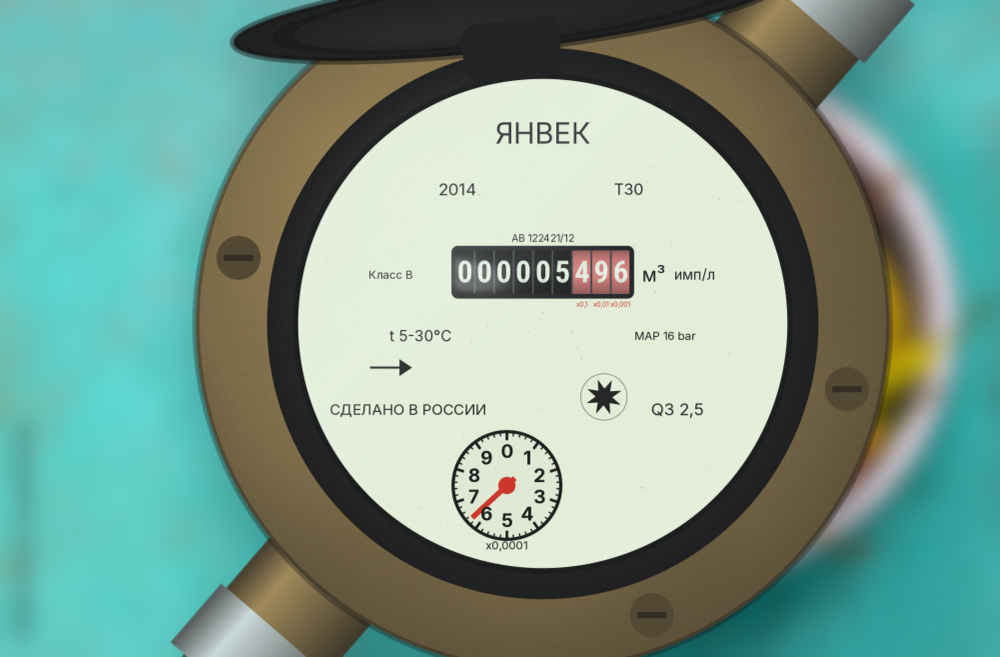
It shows 5.4966 (m³)
